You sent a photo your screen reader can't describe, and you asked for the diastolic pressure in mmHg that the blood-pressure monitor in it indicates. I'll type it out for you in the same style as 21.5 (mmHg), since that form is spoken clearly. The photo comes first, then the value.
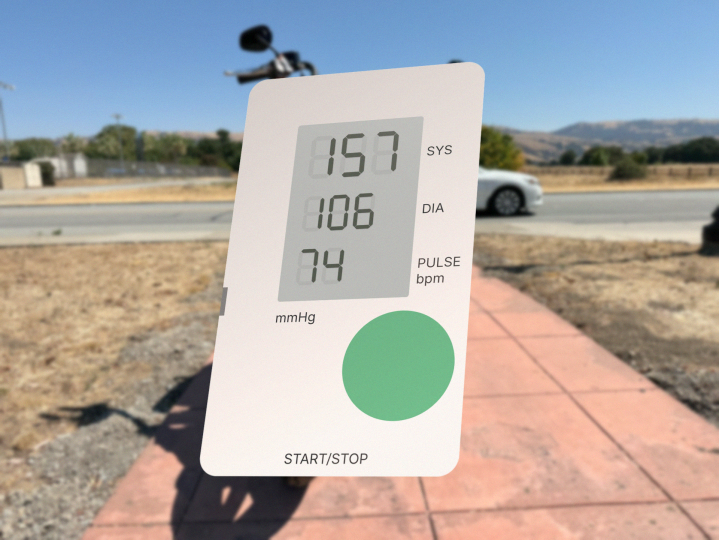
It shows 106 (mmHg)
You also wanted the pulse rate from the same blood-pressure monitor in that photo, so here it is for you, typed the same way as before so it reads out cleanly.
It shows 74 (bpm)
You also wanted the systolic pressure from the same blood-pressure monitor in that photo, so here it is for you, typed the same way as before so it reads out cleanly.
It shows 157 (mmHg)
